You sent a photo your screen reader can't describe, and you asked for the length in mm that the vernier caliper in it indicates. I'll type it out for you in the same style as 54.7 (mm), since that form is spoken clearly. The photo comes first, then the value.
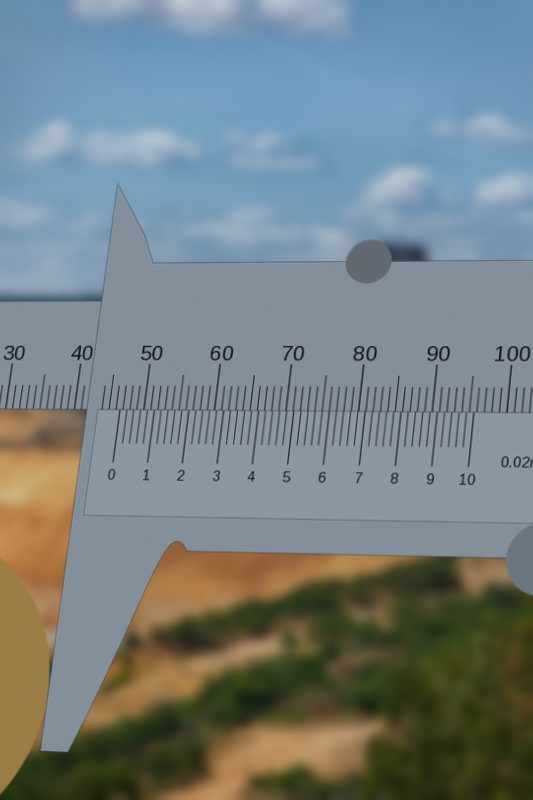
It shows 46.6 (mm)
